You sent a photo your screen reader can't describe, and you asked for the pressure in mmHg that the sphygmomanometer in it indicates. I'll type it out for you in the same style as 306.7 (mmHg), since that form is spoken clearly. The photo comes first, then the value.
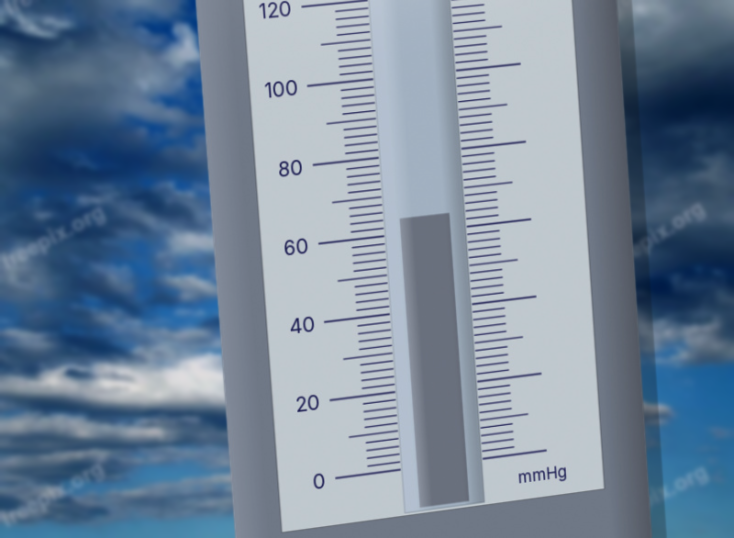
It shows 64 (mmHg)
